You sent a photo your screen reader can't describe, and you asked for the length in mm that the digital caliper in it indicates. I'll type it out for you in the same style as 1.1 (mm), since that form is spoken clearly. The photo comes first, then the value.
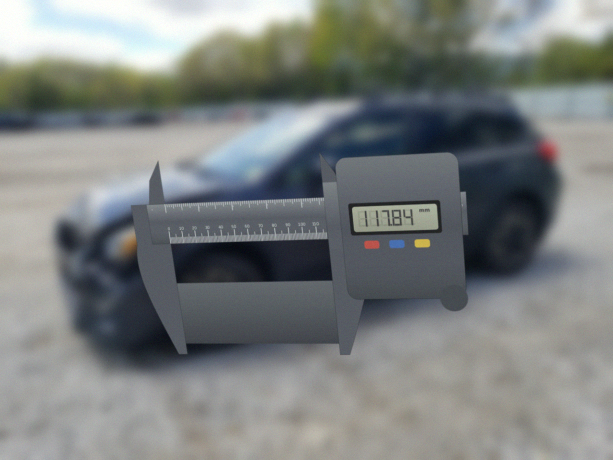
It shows 117.84 (mm)
